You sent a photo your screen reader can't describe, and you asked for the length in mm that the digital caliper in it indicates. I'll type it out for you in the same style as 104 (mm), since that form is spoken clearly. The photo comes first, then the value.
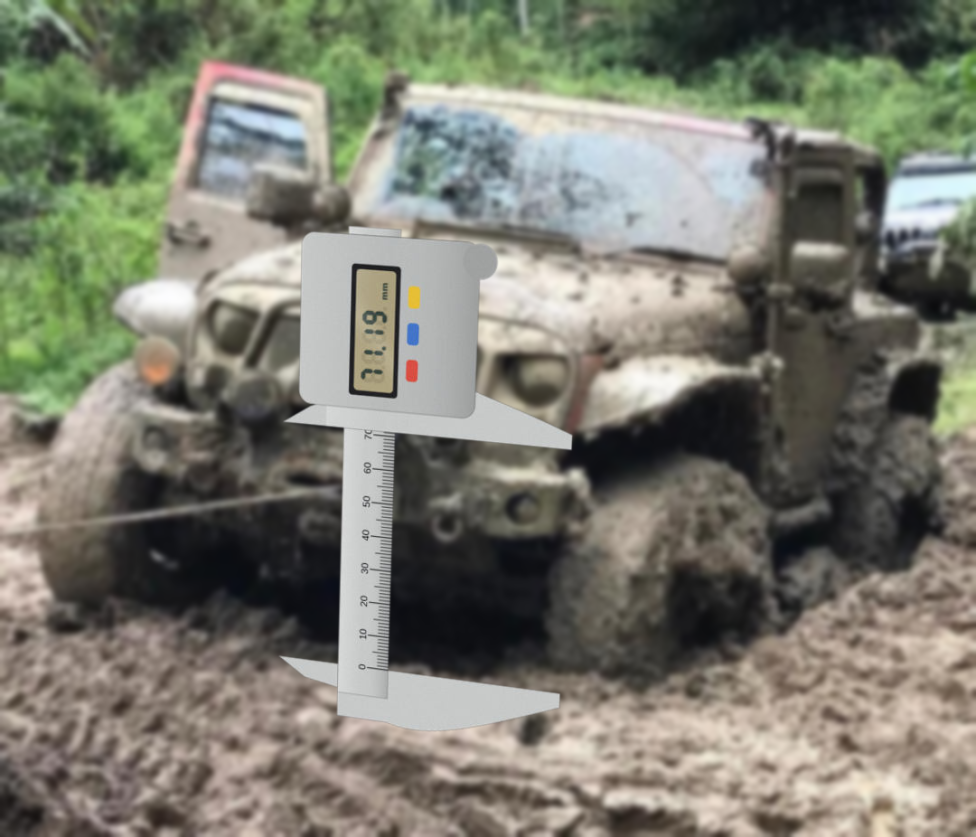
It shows 71.19 (mm)
